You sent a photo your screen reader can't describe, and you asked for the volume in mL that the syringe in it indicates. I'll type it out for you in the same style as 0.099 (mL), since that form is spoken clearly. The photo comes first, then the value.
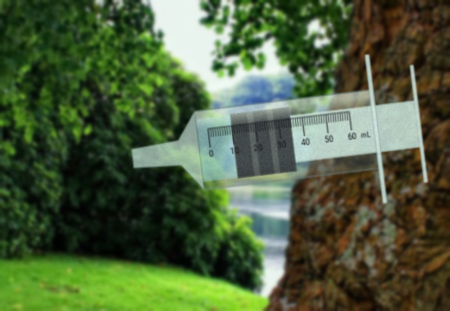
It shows 10 (mL)
